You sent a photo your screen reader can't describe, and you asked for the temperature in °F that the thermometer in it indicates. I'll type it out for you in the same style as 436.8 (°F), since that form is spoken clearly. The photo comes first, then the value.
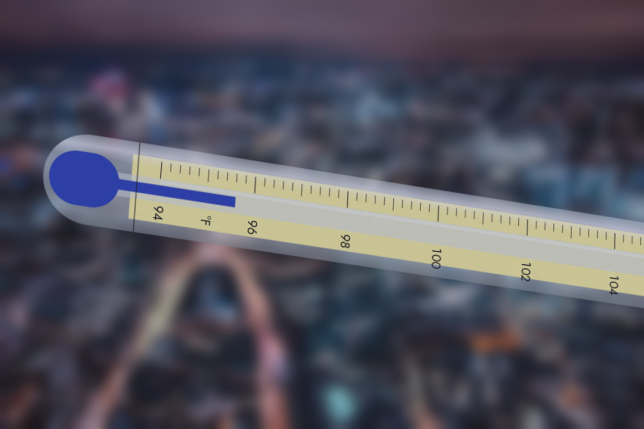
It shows 95.6 (°F)
